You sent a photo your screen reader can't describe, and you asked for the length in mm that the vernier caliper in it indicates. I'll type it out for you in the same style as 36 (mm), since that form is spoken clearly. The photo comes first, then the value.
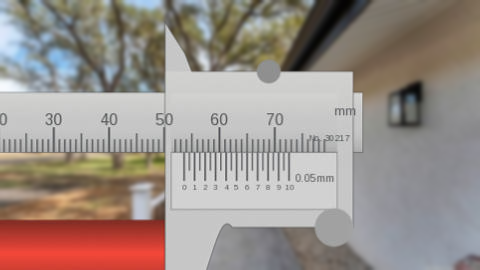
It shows 53.6 (mm)
